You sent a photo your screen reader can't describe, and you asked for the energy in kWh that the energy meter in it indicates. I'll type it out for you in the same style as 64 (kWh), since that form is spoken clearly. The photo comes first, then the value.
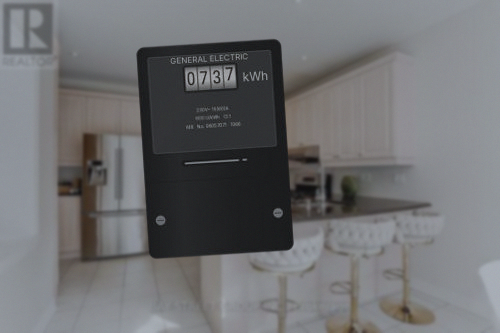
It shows 737 (kWh)
